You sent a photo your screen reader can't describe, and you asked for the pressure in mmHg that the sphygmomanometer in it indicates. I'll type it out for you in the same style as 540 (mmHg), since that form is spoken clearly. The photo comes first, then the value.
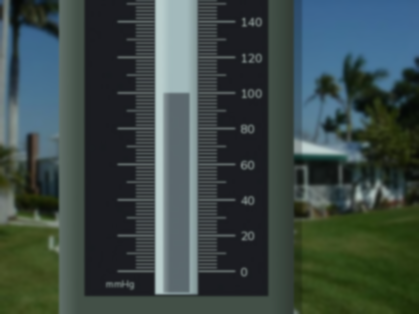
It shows 100 (mmHg)
